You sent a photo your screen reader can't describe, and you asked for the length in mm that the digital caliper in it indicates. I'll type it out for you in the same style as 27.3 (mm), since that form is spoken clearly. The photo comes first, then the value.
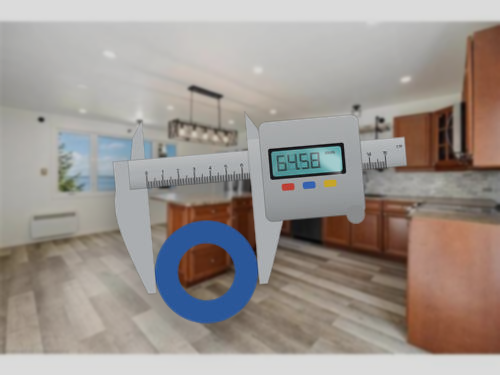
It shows 64.58 (mm)
